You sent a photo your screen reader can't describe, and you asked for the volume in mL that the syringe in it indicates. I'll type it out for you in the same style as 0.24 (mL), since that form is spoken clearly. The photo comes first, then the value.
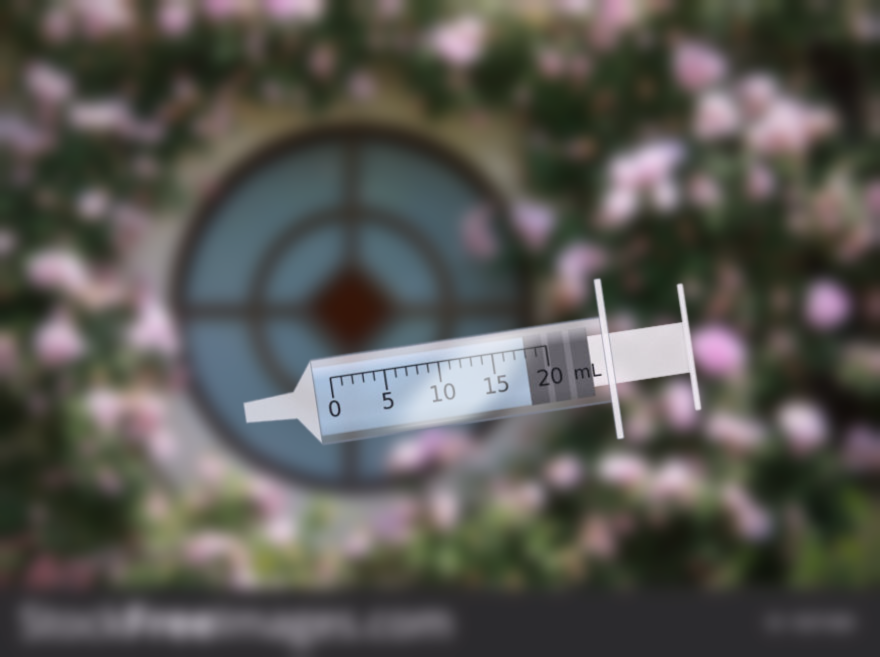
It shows 18 (mL)
